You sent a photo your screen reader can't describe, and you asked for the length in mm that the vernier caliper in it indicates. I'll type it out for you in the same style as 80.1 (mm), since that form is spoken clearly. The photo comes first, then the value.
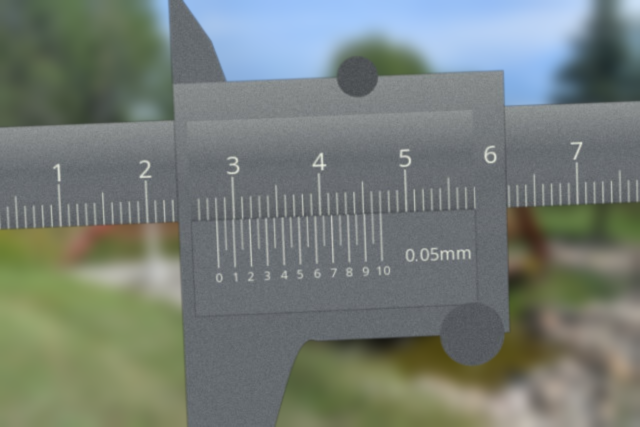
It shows 28.0 (mm)
